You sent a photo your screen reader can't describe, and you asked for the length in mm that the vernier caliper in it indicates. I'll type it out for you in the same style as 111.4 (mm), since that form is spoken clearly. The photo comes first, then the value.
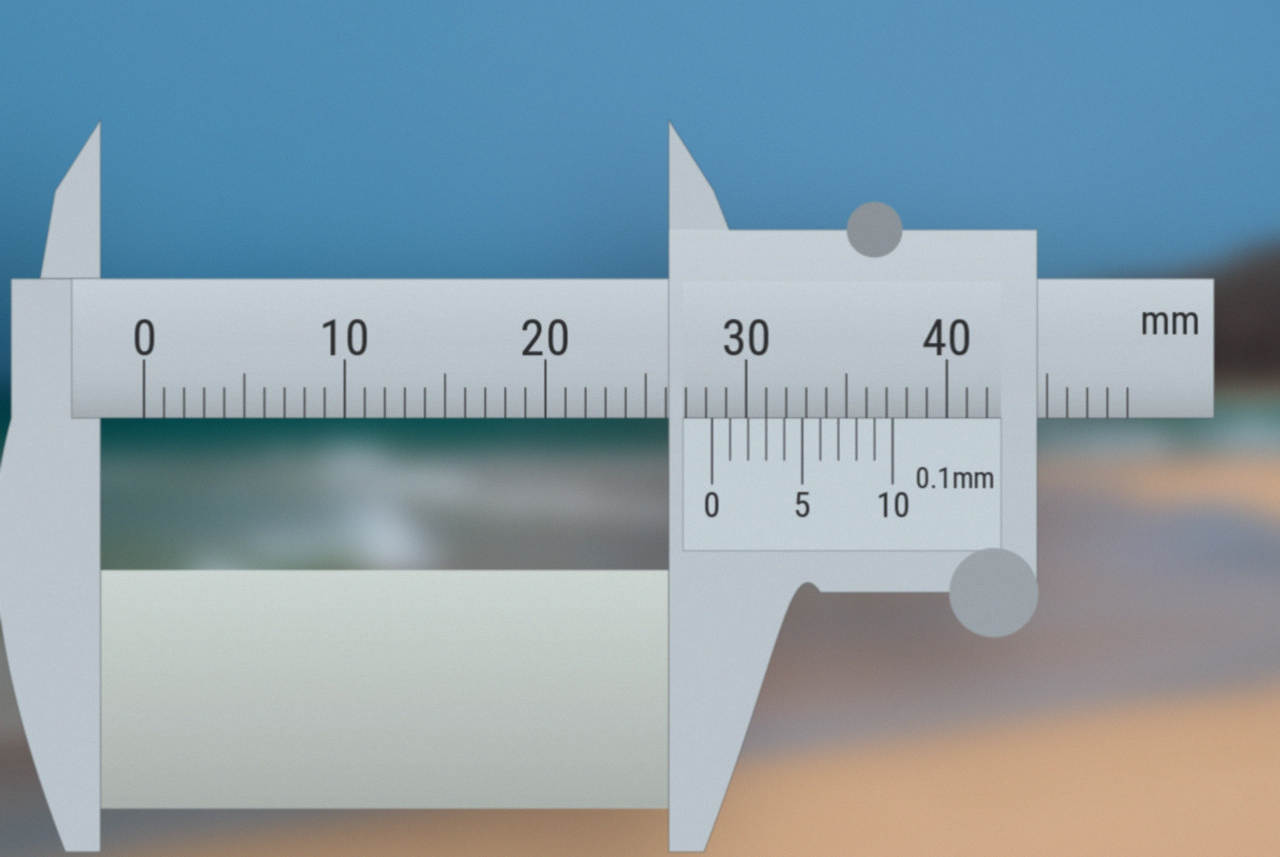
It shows 28.3 (mm)
